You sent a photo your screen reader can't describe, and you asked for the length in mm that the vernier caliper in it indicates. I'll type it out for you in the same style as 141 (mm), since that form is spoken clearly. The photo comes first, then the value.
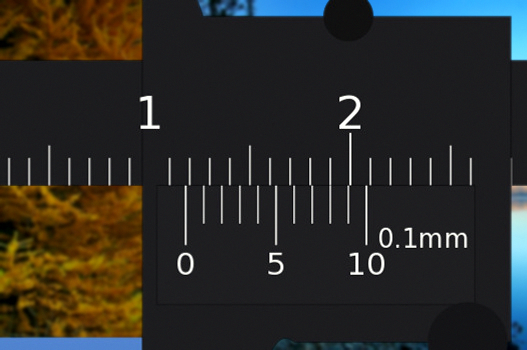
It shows 11.8 (mm)
